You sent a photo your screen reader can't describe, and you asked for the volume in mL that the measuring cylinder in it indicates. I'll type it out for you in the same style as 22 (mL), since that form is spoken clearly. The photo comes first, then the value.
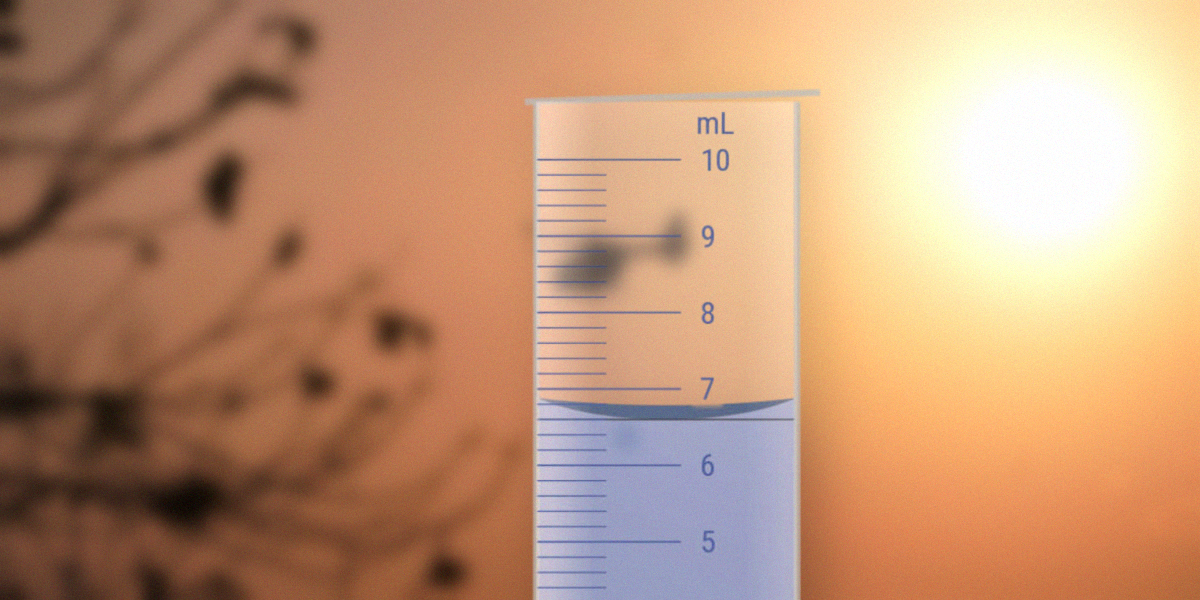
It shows 6.6 (mL)
